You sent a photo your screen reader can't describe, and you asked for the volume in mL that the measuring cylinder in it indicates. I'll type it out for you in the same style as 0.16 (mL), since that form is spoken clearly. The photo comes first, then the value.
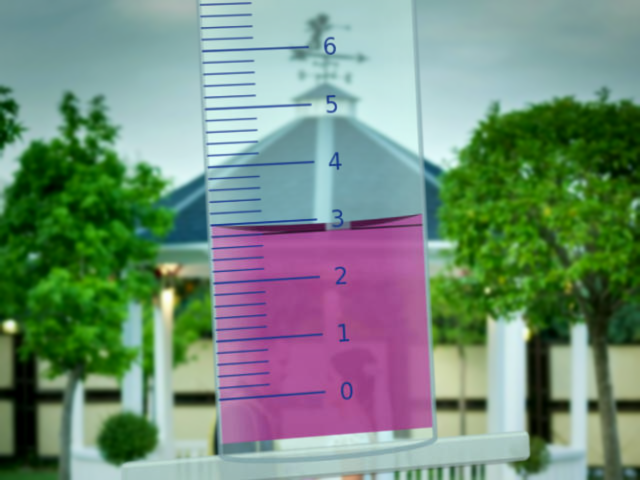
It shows 2.8 (mL)
